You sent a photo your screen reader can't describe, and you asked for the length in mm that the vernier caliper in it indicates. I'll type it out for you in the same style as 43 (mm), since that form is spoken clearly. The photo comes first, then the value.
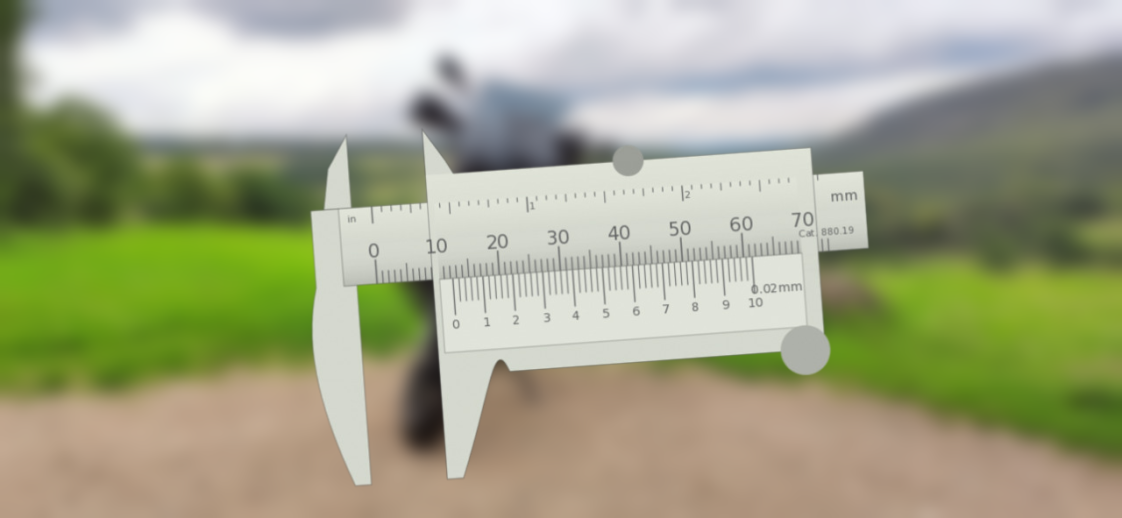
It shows 12.4 (mm)
